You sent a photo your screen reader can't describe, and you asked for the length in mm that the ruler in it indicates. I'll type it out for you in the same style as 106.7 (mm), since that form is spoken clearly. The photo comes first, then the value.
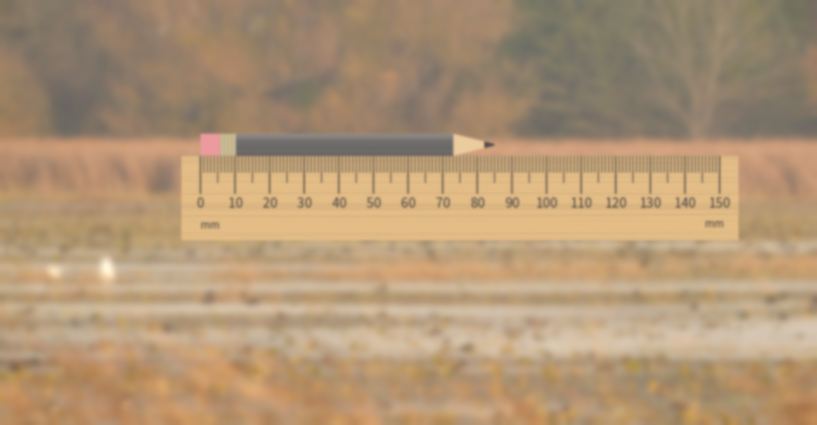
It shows 85 (mm)
